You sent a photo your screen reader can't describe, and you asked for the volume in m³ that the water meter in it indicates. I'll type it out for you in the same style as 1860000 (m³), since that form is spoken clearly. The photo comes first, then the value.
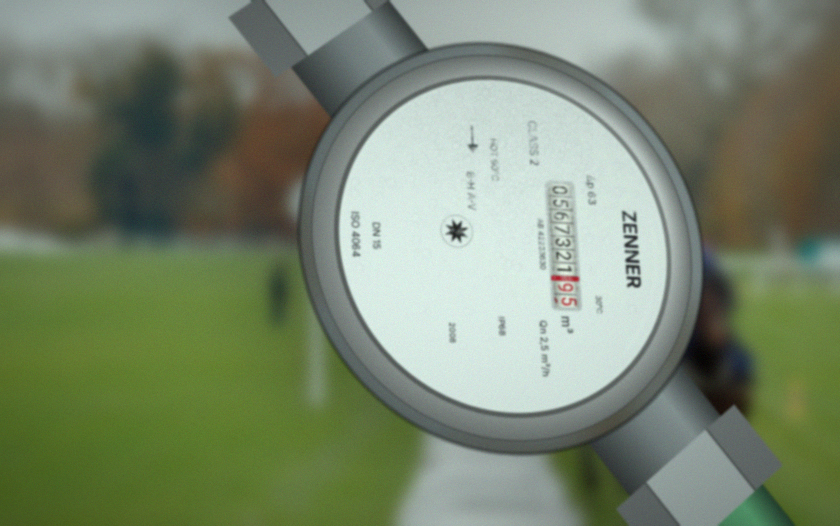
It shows 567321.95 (m³)
